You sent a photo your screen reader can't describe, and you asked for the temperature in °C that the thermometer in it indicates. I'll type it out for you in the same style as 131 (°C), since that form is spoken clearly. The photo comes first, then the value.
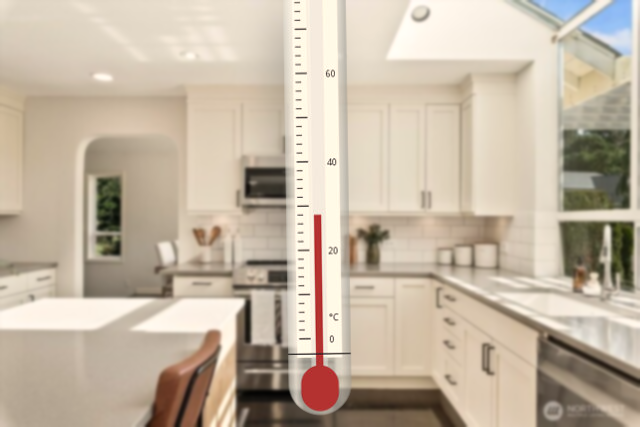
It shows 28 (°C)
